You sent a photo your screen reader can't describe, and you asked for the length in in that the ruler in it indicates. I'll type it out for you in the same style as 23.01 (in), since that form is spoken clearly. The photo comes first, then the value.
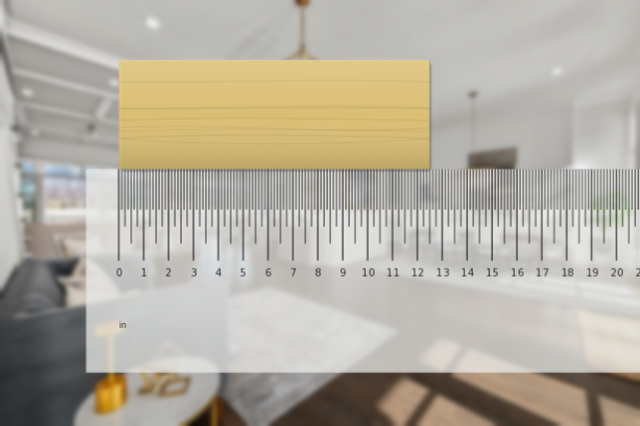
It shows 12.5 (in)
